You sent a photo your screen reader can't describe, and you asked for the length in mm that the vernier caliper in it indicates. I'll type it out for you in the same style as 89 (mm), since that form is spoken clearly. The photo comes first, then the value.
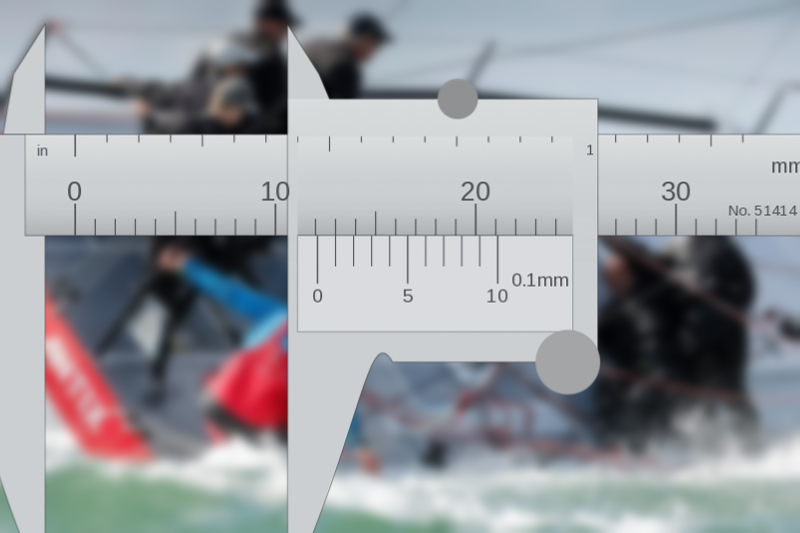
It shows 12.1 (mm)
